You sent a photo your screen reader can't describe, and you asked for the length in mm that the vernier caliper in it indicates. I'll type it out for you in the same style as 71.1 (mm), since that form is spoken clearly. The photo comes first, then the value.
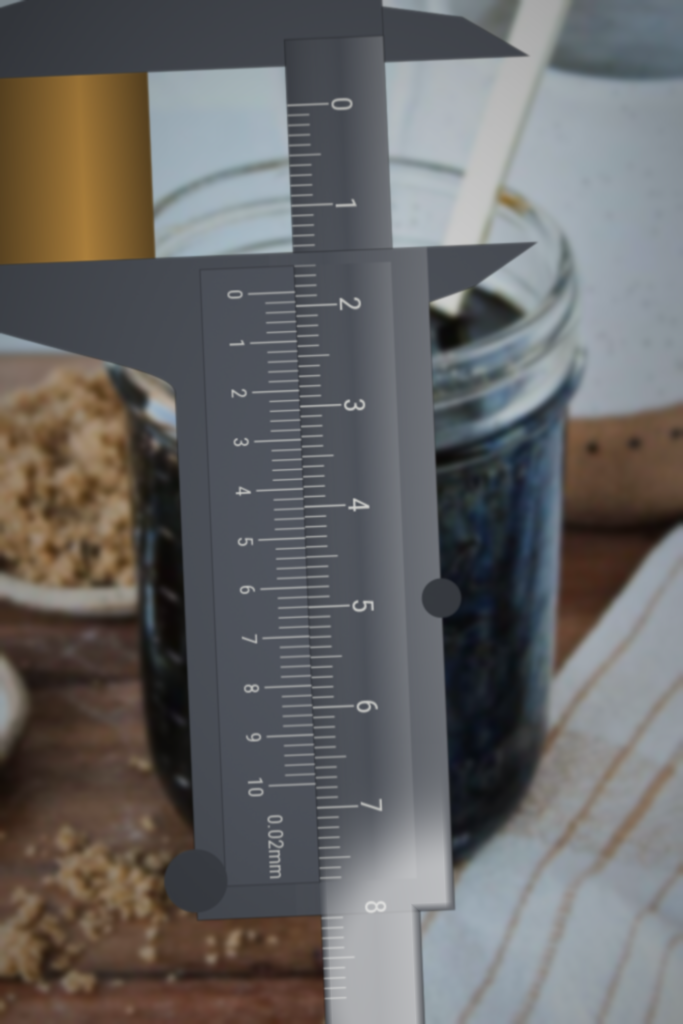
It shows 18.6 (mm)
